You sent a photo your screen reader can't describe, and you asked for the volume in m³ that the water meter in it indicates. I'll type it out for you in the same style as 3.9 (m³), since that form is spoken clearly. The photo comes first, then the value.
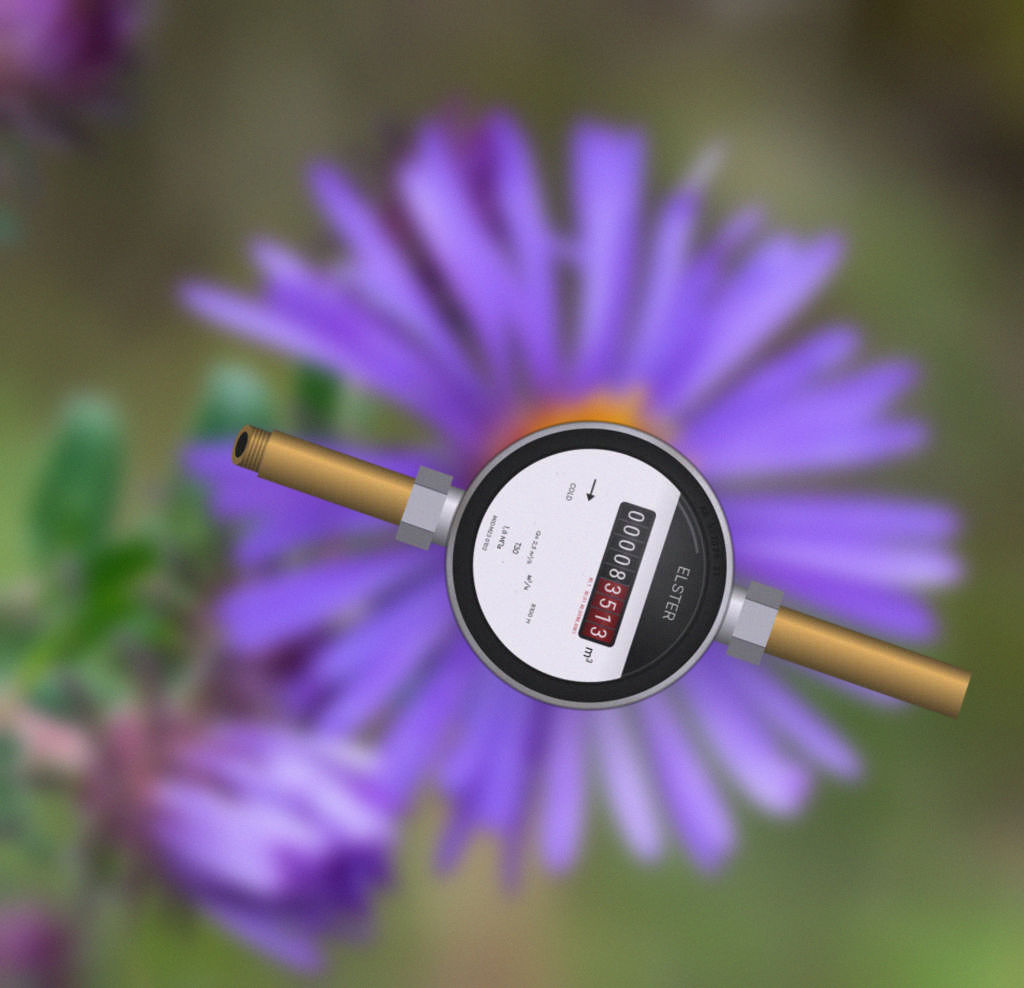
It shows 8.3513 (m³)
